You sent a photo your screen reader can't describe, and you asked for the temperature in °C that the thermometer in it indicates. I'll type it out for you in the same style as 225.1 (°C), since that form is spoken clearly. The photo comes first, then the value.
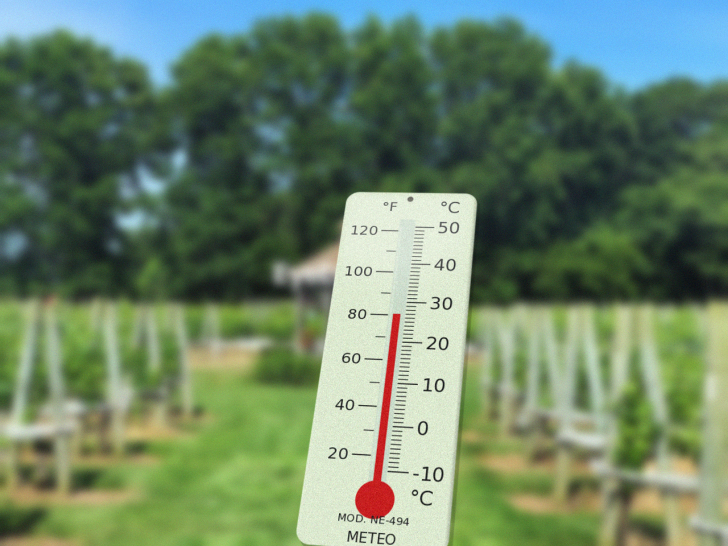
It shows 27 (°C)
